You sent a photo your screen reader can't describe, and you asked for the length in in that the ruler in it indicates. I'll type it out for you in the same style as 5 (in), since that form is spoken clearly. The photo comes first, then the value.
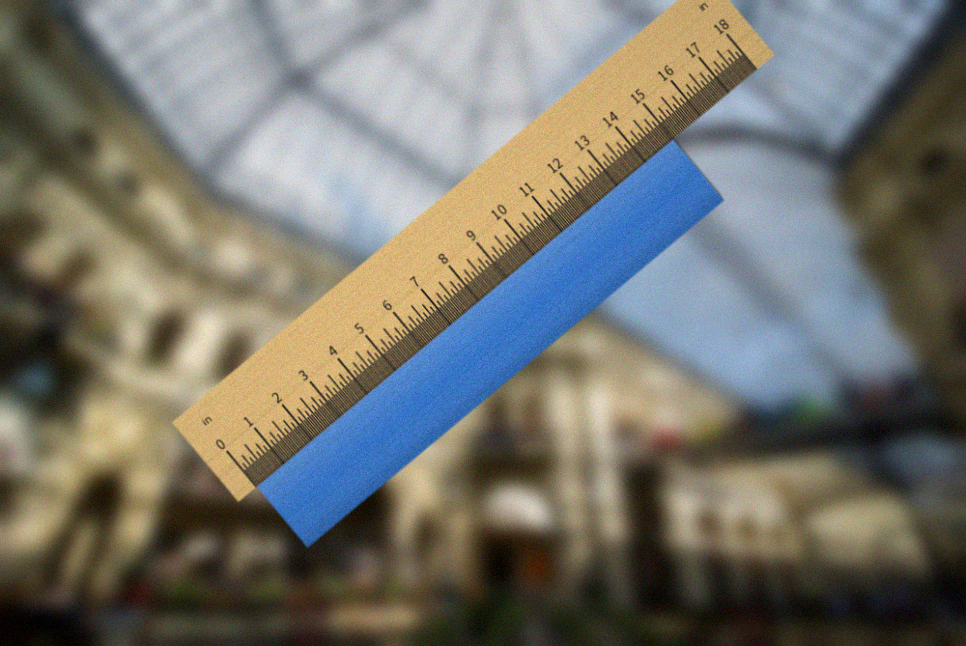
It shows 15 (in)
